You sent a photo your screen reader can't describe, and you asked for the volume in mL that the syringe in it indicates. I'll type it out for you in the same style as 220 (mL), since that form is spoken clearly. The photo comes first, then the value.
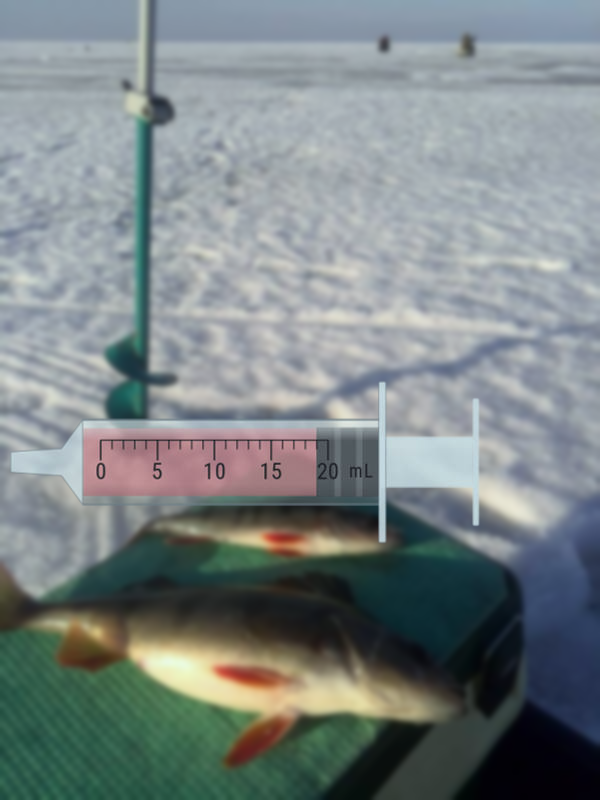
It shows 19 (mL)
